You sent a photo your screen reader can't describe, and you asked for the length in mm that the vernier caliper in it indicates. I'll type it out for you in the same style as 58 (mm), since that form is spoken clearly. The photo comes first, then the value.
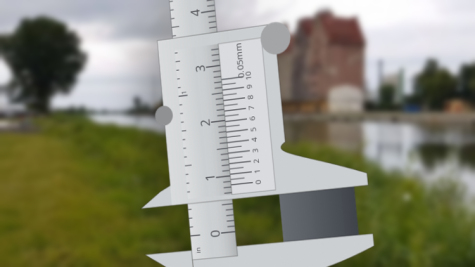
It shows 8.4 (mm)
